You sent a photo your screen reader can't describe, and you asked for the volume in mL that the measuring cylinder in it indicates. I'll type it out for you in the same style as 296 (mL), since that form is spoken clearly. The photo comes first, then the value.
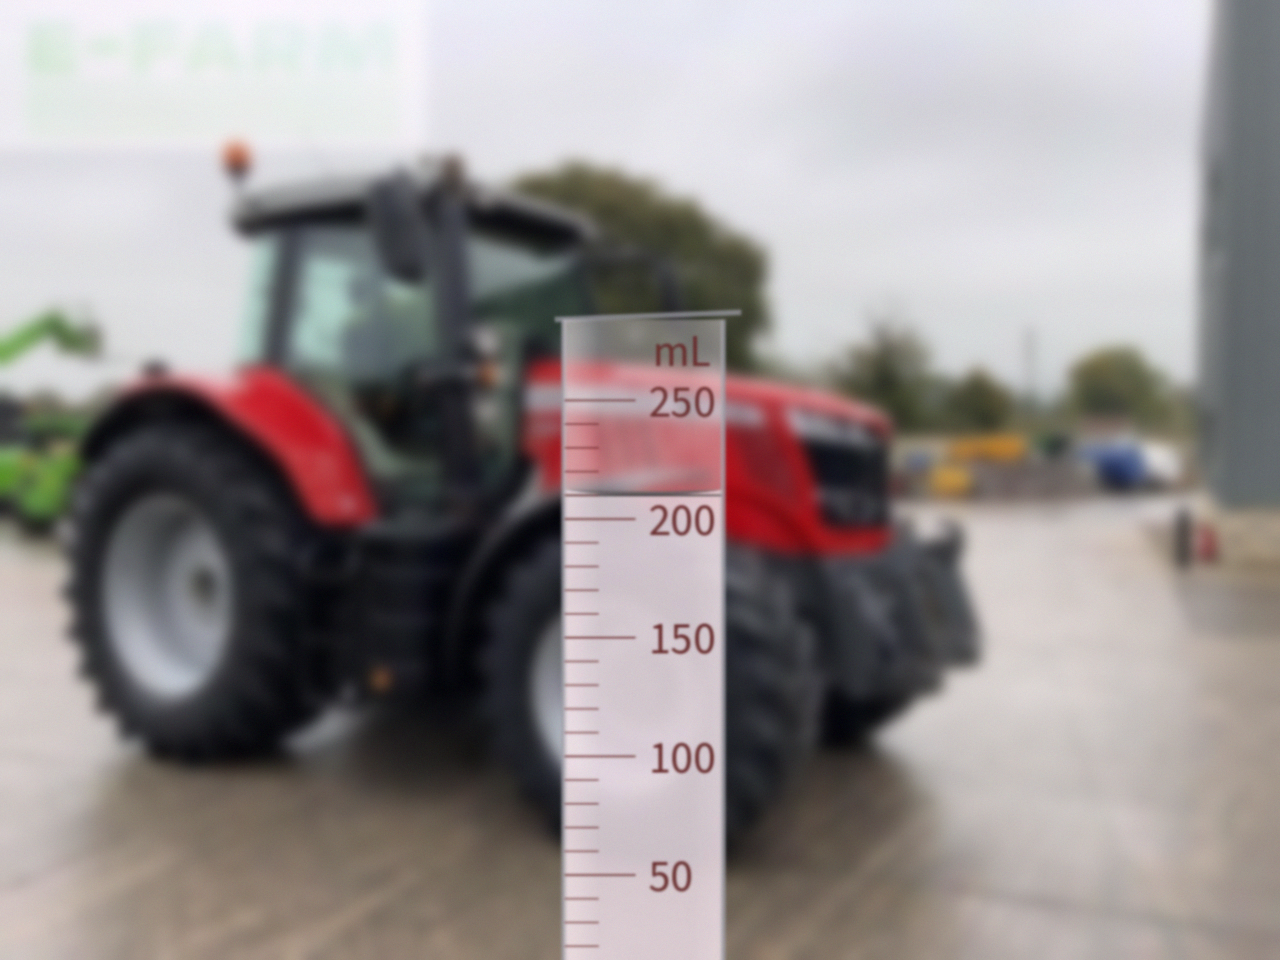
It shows 210 (mL)
